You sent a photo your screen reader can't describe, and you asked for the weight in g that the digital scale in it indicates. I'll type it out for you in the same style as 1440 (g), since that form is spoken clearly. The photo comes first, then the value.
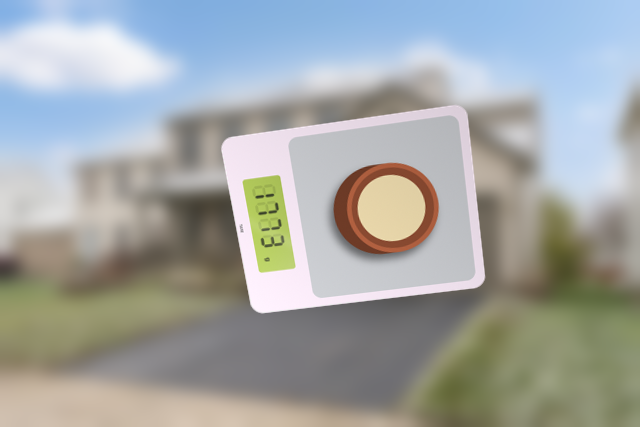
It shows 1773 (g)
